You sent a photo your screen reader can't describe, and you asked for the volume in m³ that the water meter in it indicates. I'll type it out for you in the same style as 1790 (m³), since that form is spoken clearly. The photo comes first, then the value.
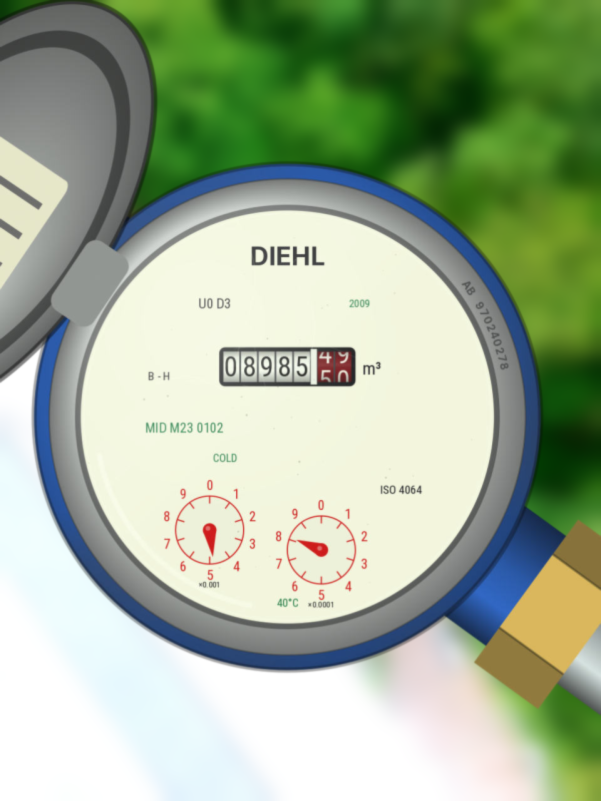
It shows 8985.4948 (m³)
